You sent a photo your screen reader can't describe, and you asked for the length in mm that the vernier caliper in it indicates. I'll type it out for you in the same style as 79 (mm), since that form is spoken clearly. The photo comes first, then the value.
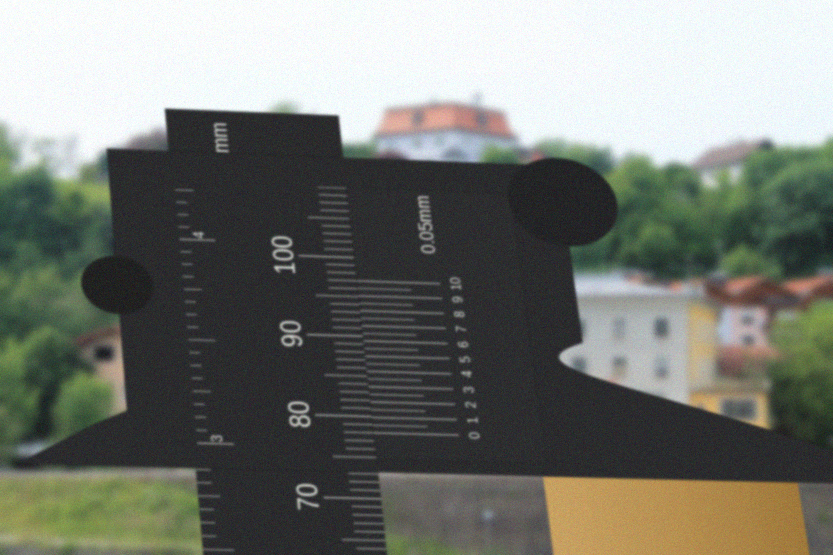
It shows 78.0 (mm)
